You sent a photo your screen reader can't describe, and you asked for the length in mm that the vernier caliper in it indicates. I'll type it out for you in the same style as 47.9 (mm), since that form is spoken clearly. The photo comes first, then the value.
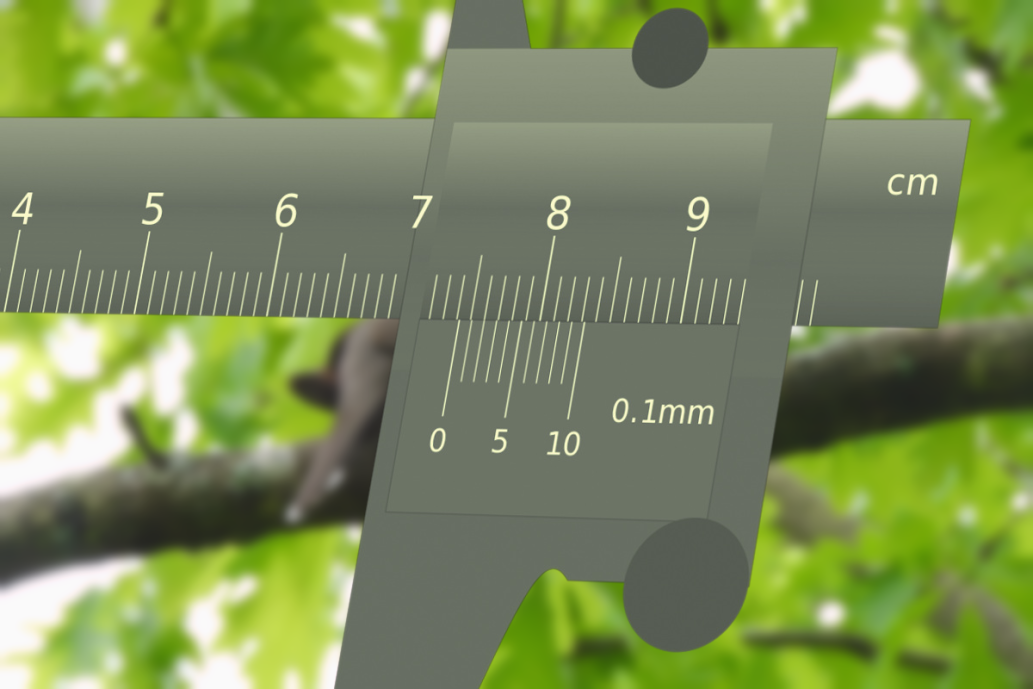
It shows 74.2 (mm)
